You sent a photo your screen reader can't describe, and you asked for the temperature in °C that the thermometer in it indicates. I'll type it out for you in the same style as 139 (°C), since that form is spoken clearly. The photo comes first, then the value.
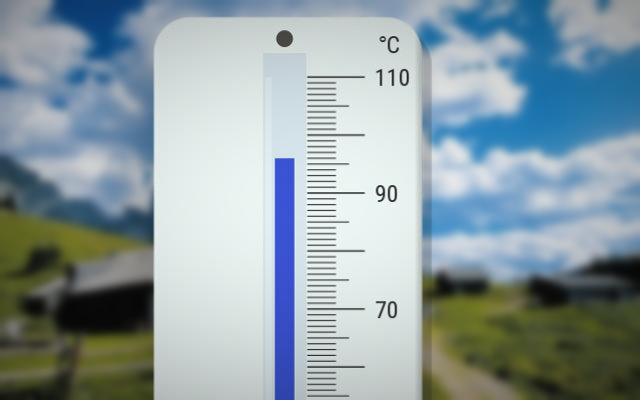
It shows 96 (°C)
